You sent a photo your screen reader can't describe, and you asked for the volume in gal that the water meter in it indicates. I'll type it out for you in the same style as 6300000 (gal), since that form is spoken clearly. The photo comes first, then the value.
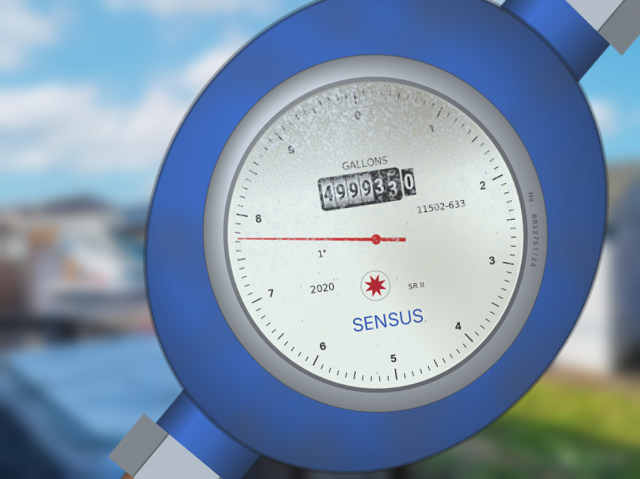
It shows 4999327.7 (gal)
